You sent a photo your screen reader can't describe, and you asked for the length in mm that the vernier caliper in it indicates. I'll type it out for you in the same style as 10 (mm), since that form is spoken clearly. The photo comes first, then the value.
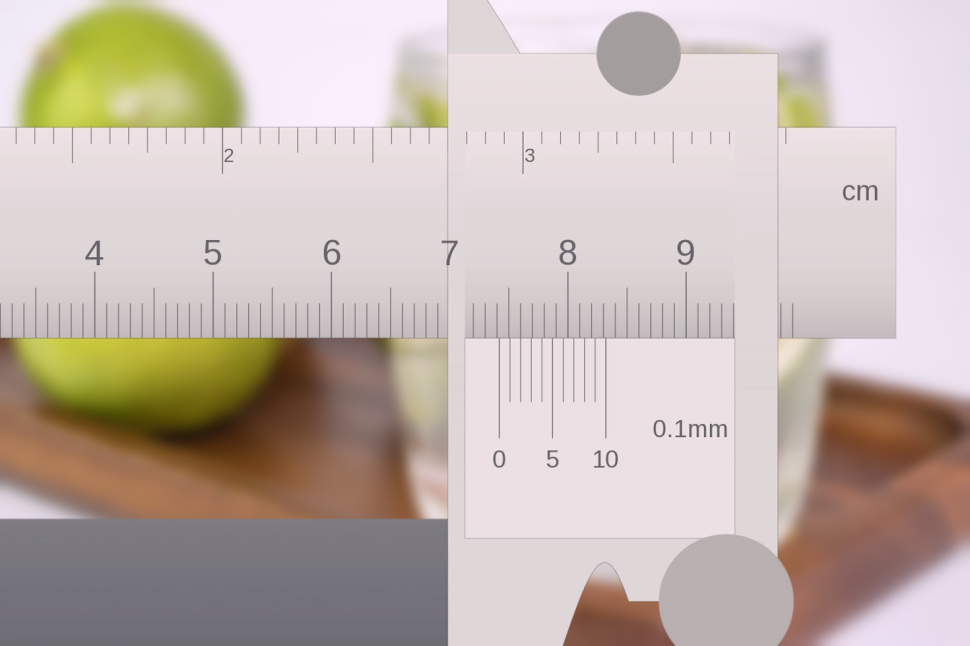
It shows 74.2 (mm)
